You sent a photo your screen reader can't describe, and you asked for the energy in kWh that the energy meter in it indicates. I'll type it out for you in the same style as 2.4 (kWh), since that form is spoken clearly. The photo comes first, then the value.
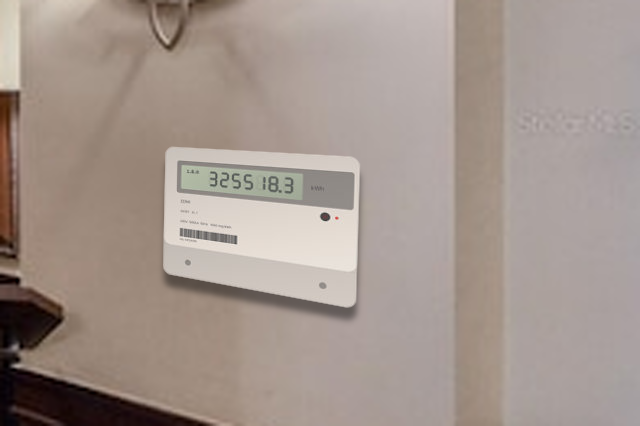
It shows 325518.3 (kWh)
